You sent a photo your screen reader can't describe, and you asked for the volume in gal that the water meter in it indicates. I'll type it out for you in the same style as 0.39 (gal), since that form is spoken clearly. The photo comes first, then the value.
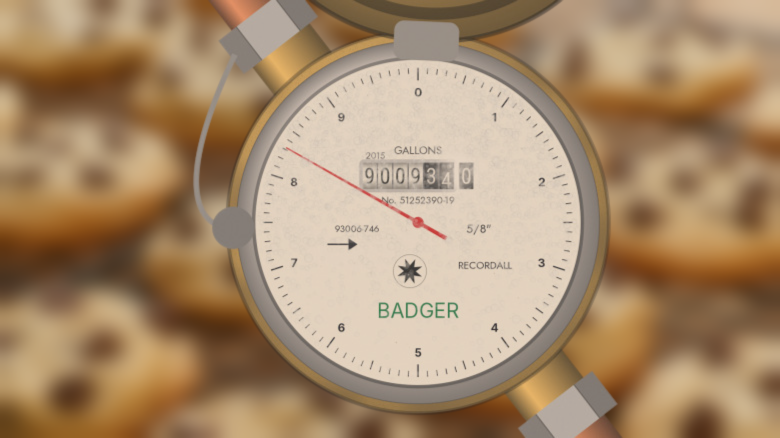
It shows 9009338.3 (gal)
